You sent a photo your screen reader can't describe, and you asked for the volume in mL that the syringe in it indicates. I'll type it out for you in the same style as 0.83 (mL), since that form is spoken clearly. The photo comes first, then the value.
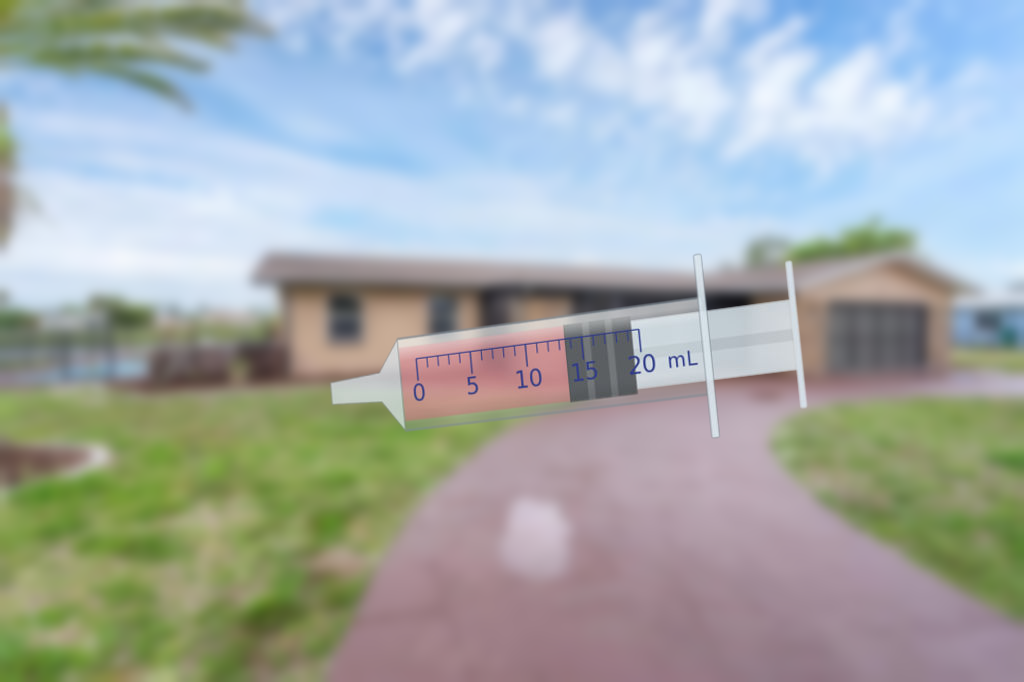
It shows 13.5 (mL)
